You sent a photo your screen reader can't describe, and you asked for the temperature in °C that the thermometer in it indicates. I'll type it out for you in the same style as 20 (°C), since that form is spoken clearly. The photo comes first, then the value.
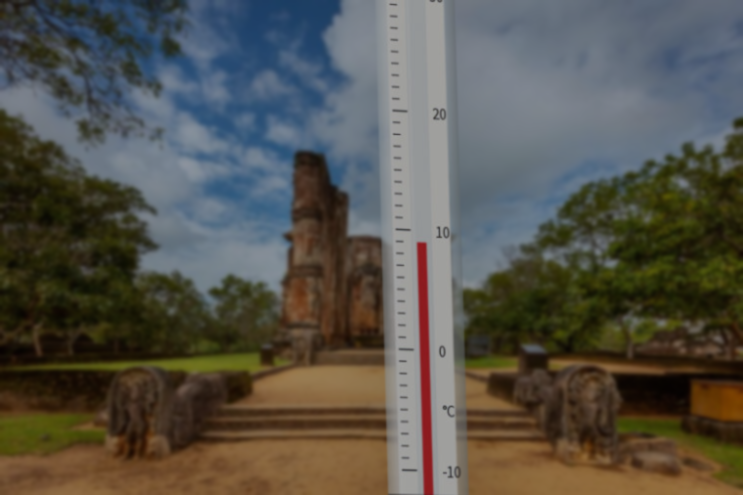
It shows 9 (°C)
